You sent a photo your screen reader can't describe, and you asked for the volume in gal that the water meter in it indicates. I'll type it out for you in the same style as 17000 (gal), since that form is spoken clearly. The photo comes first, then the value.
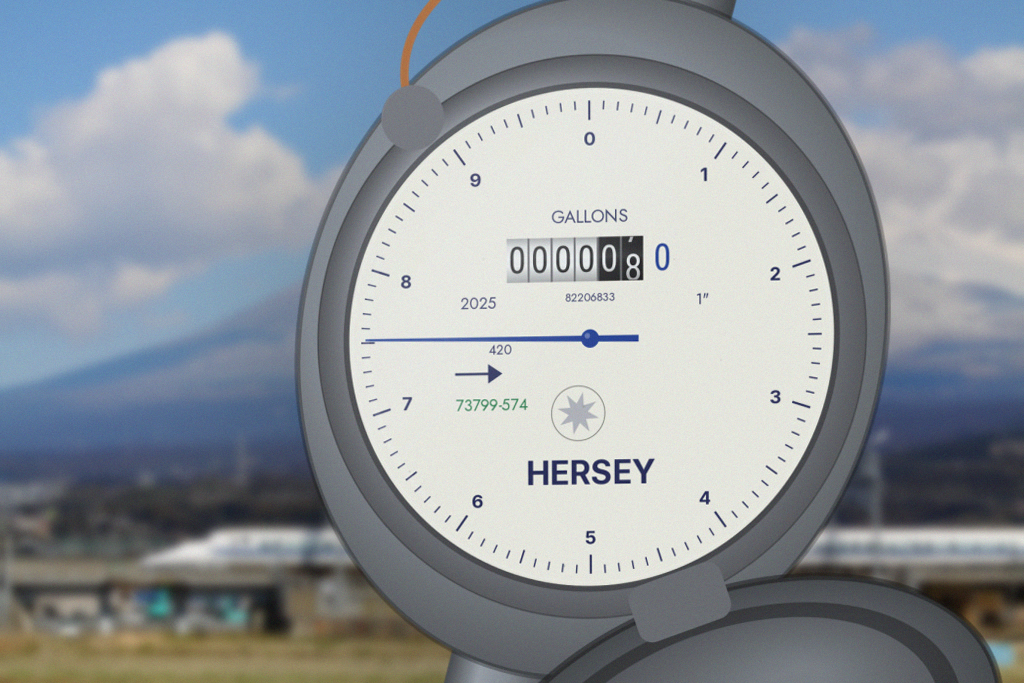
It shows 77.5 (gal)
